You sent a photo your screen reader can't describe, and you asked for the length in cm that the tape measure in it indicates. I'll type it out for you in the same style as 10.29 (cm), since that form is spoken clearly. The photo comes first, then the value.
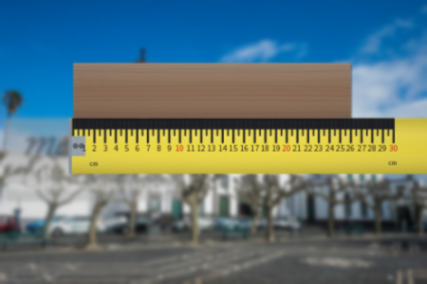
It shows 26 (cm)
